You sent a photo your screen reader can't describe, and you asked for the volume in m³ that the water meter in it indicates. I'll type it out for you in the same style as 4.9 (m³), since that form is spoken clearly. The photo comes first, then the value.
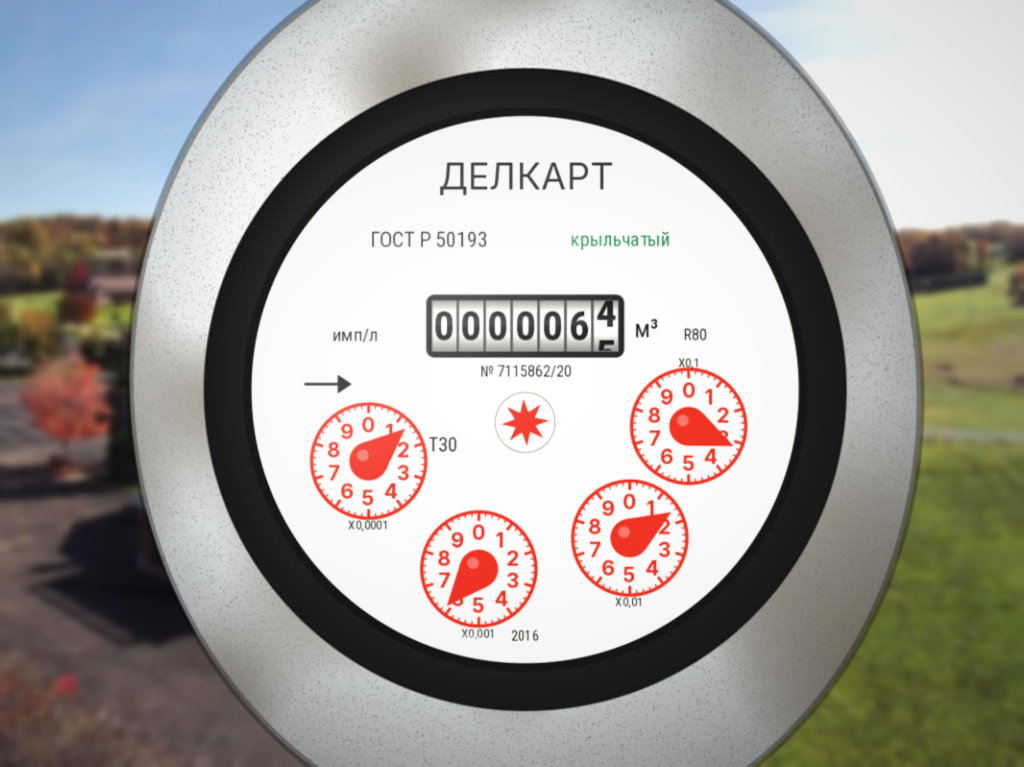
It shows 64.3161 (m³)
